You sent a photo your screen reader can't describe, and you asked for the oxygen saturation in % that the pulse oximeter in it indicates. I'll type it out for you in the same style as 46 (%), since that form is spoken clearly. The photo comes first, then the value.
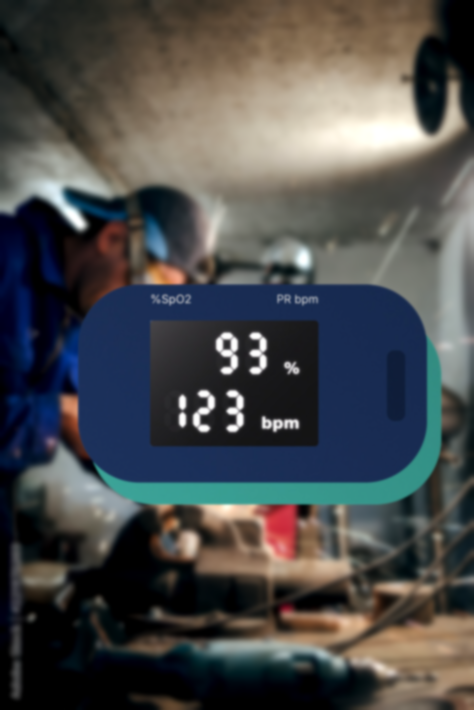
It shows 93 (%)
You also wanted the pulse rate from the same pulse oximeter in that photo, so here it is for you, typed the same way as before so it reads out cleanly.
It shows 123 (bpm)
